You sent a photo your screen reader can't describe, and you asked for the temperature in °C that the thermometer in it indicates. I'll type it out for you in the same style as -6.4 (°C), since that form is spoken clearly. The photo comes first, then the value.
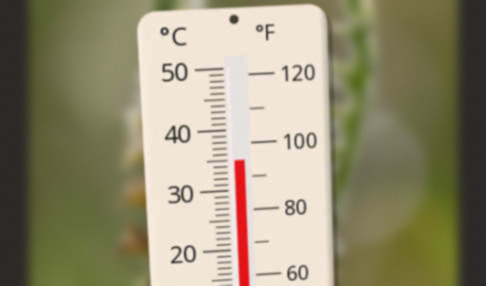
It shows 35 (°C)
